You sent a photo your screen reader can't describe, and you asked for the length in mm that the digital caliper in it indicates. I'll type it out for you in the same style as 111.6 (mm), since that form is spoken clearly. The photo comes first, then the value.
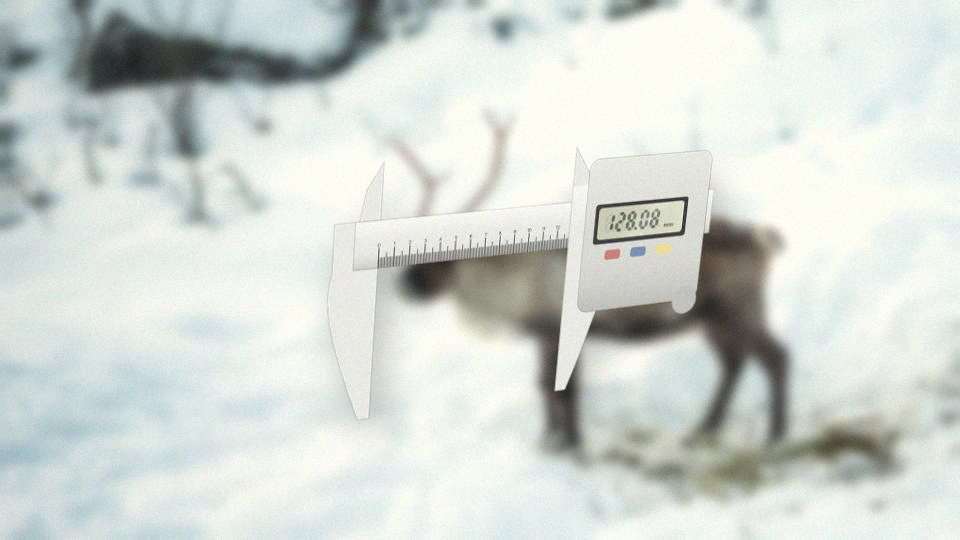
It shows 128.08 (mm)
